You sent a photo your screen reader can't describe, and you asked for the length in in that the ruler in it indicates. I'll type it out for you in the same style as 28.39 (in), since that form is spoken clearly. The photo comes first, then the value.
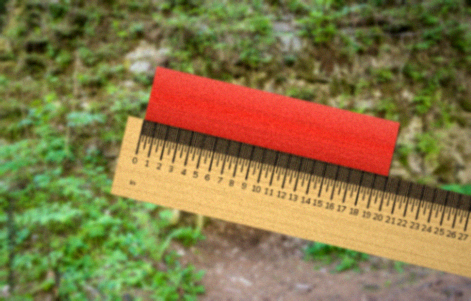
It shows 20 (in)
